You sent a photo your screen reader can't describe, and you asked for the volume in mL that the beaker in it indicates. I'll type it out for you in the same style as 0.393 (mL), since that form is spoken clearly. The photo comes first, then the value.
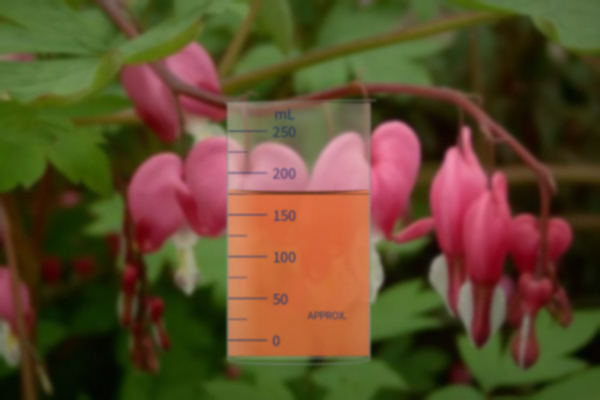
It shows 175 (mL)
